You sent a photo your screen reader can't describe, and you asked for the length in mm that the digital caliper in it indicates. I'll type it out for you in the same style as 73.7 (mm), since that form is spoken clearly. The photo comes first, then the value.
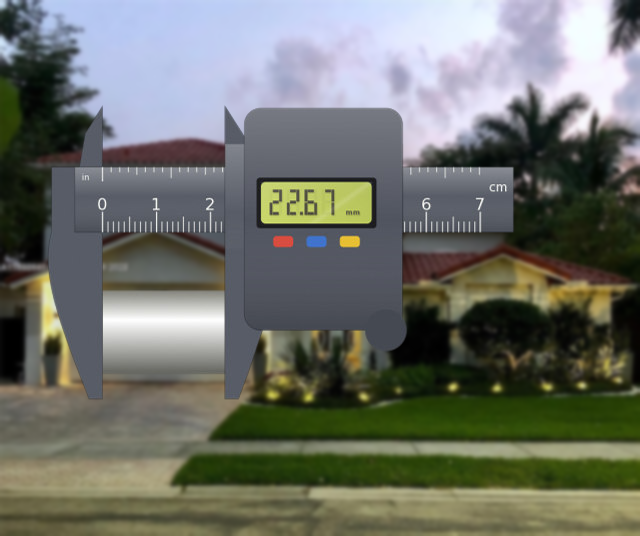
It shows 22.67 (mm)
